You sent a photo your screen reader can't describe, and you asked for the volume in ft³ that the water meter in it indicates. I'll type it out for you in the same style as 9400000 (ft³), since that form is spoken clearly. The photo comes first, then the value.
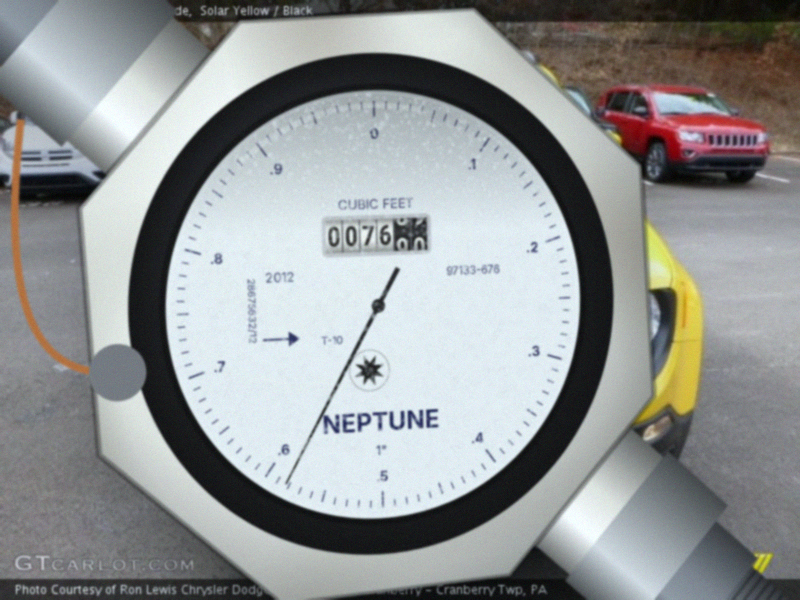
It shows 7689.58 (ft³)
